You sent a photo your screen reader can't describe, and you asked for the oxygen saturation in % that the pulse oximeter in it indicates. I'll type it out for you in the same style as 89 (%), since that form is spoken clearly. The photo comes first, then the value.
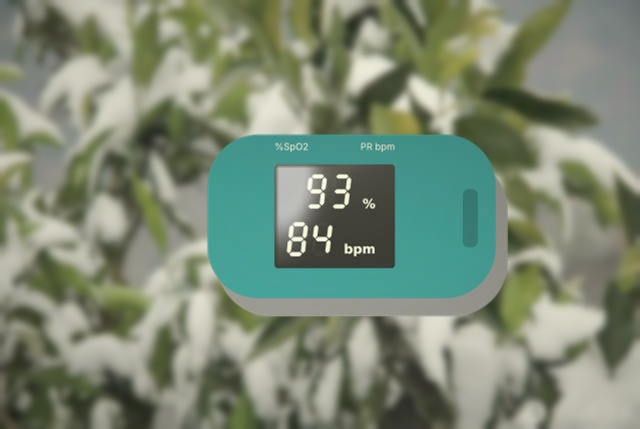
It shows 93 (%)
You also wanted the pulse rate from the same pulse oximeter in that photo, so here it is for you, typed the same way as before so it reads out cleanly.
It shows 84 (bpm)
